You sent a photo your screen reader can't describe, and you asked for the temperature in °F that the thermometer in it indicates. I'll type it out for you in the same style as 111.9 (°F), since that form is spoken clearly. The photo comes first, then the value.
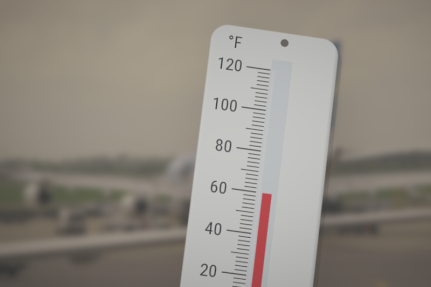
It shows 60 (°F)
